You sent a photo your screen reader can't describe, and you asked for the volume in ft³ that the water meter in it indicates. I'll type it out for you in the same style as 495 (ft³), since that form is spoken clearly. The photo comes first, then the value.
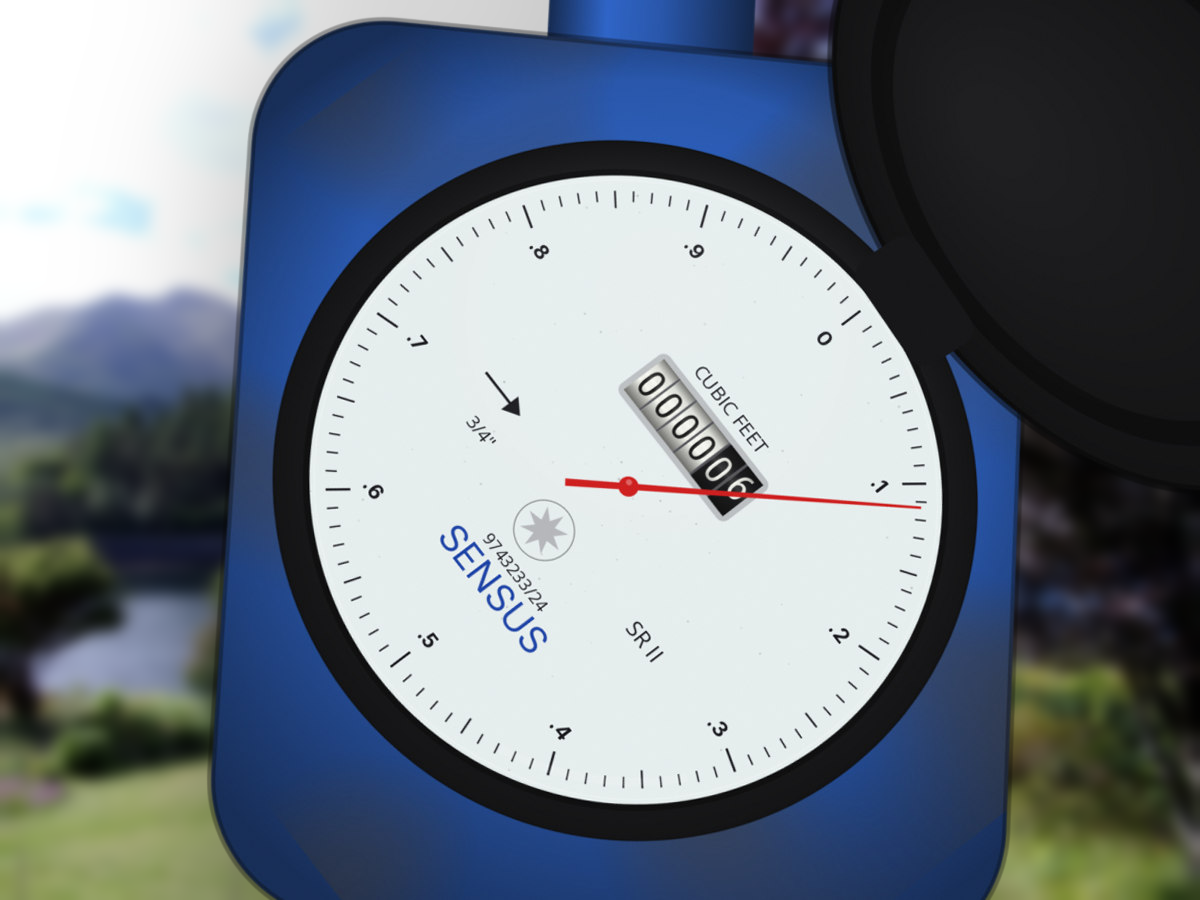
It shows 6.11 (ft³)
